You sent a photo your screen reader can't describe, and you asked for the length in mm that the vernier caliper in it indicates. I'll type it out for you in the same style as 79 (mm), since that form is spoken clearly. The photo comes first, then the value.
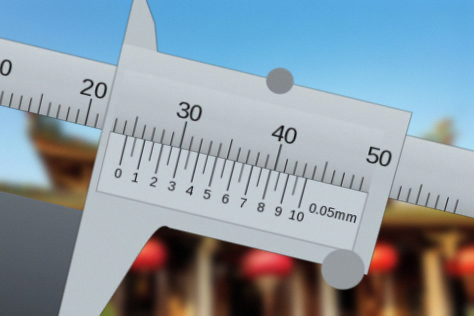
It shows 24.4 (mm)
